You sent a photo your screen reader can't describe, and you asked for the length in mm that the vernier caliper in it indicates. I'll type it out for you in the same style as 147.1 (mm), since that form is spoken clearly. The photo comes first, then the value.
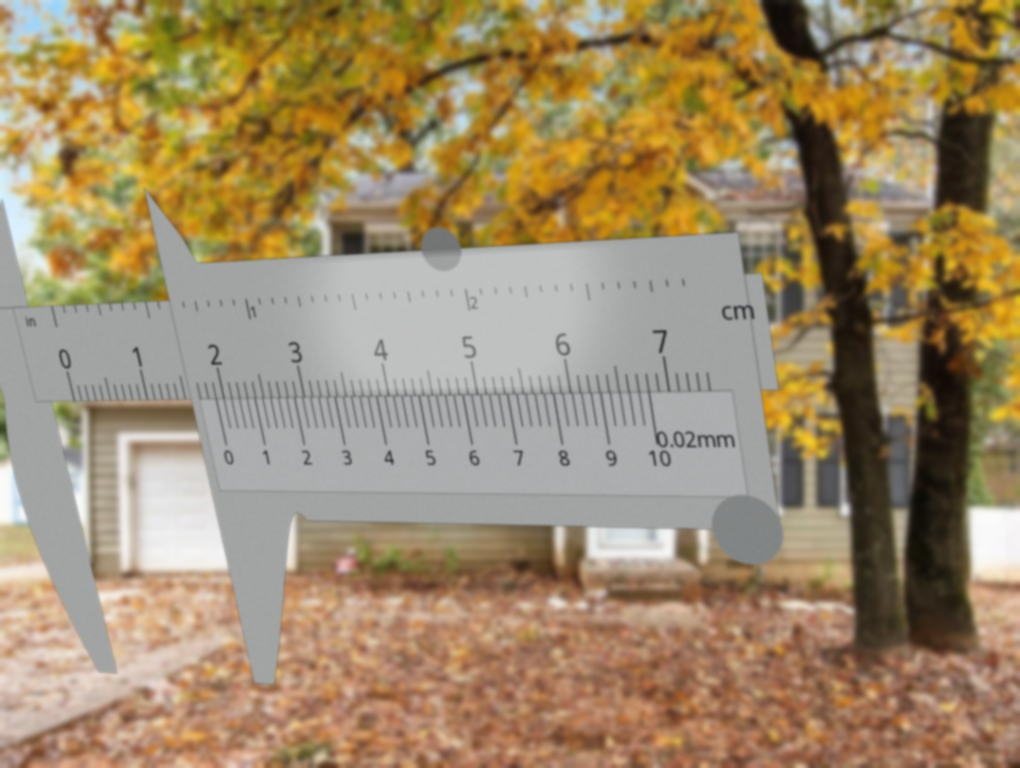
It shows 19.0 (mm)
